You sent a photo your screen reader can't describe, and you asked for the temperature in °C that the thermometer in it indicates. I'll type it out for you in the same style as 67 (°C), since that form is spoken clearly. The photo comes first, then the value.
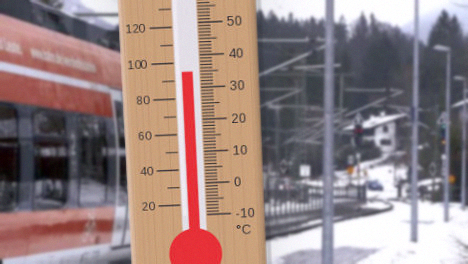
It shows 35 (°C)
